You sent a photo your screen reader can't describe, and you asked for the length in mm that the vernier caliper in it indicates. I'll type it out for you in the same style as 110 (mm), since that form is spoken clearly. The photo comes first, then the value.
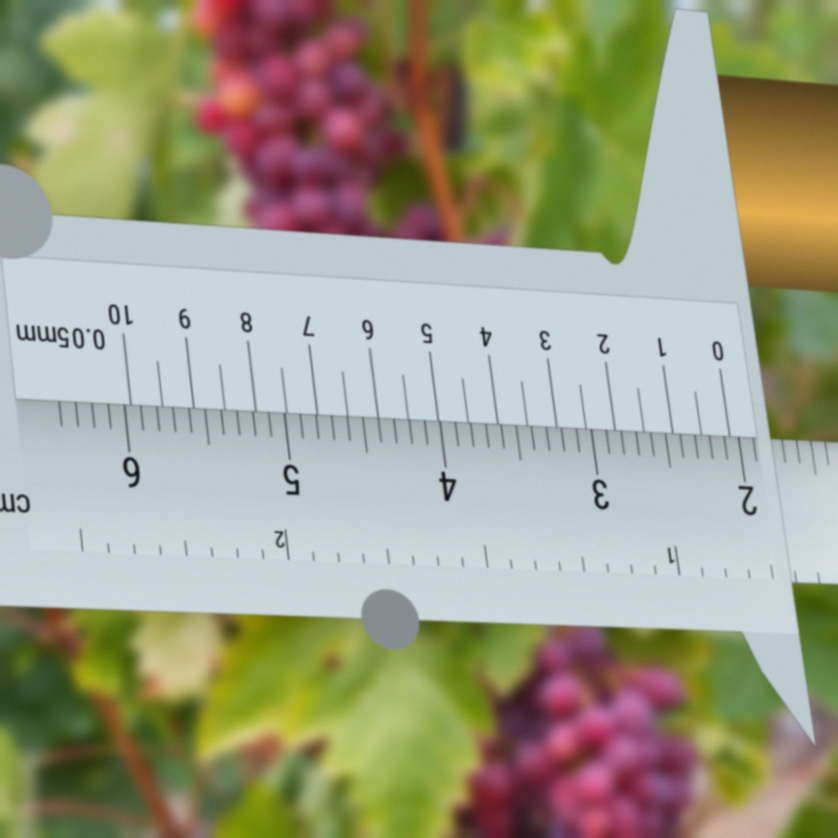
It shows 20.6 (mm)
